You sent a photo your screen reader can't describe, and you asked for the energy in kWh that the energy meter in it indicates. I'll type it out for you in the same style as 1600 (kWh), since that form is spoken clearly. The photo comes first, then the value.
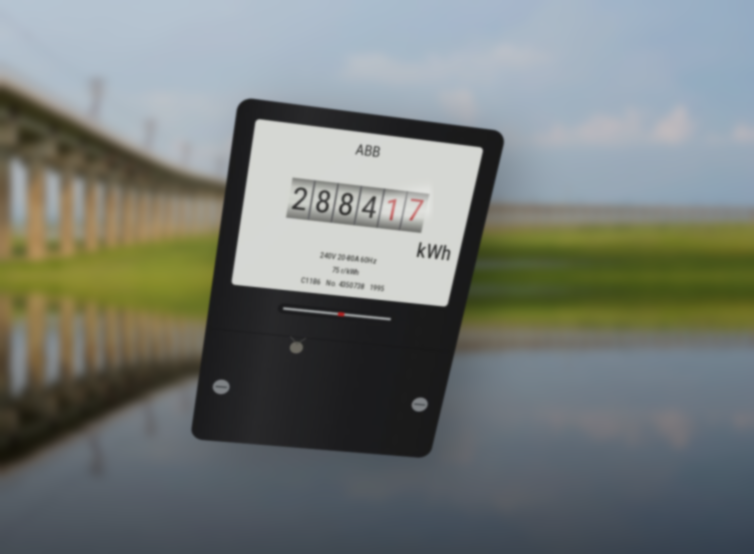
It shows 2884.17 (kWh)
